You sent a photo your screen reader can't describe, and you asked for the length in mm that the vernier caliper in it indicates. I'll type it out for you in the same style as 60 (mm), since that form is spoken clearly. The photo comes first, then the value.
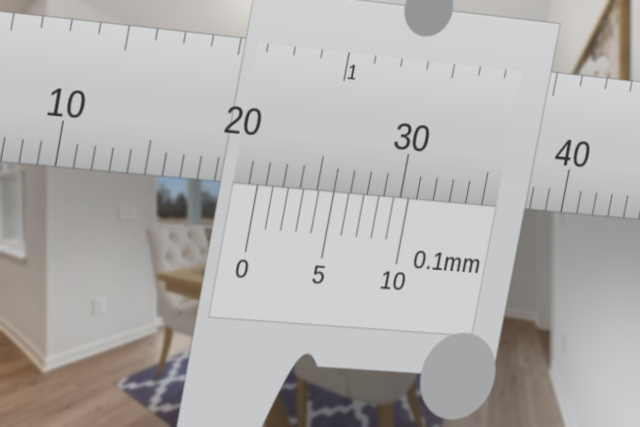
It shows 21.5 (mm)
